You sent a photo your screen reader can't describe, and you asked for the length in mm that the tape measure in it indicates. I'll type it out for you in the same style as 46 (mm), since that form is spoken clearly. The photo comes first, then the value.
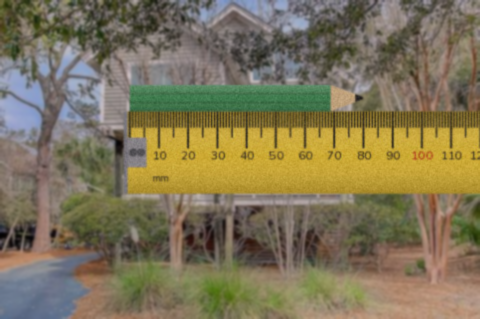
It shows 80 (mm)
